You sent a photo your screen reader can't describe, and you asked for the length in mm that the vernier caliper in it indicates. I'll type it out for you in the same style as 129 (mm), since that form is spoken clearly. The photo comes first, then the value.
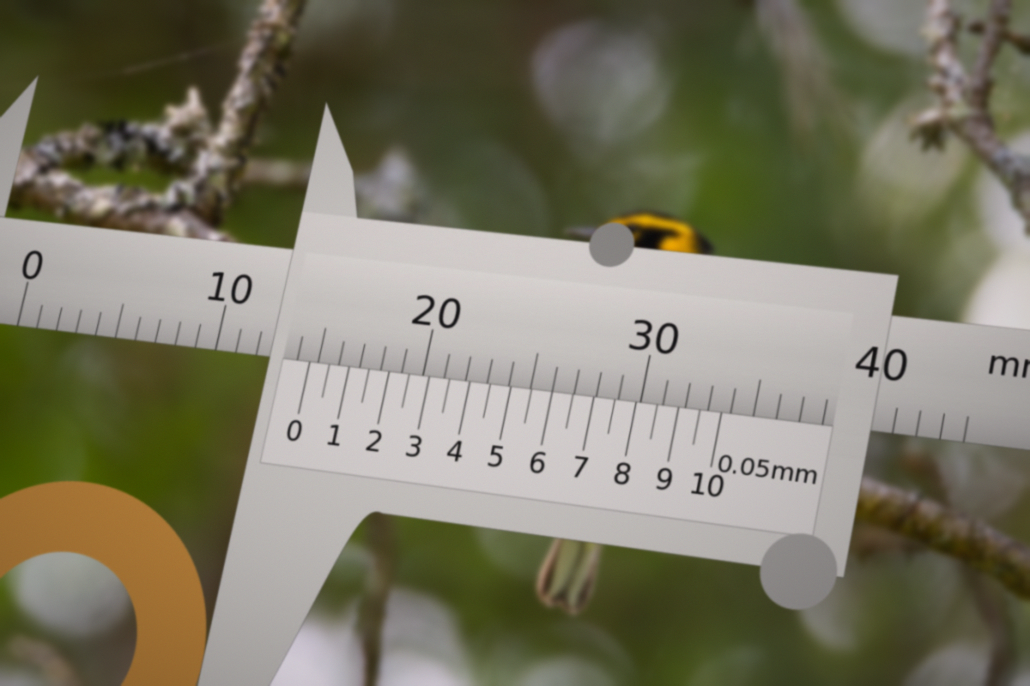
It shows 14.6 (mm)
